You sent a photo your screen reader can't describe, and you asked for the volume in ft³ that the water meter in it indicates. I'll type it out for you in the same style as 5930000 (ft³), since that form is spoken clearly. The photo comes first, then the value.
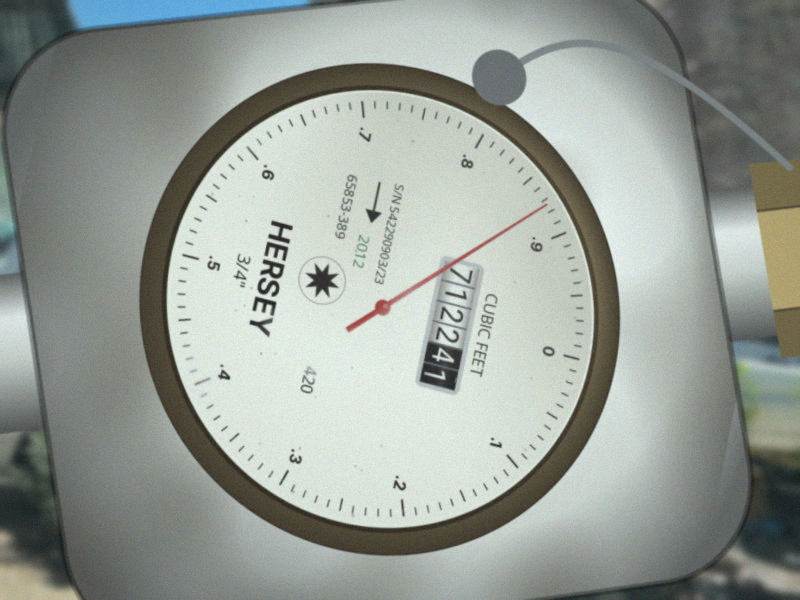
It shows 712240.87 (ft³)
